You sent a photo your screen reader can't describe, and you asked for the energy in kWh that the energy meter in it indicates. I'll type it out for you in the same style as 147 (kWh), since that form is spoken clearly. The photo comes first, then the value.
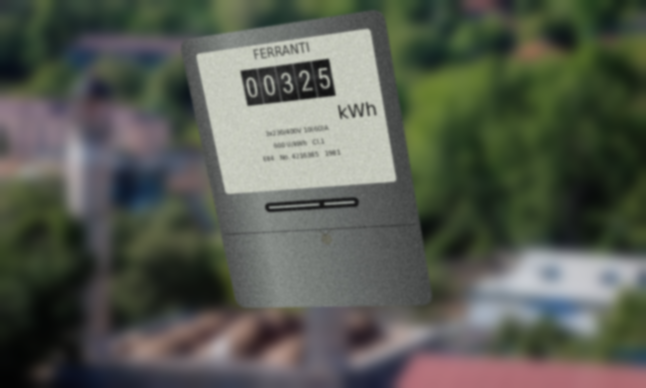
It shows 325 (kWh)
